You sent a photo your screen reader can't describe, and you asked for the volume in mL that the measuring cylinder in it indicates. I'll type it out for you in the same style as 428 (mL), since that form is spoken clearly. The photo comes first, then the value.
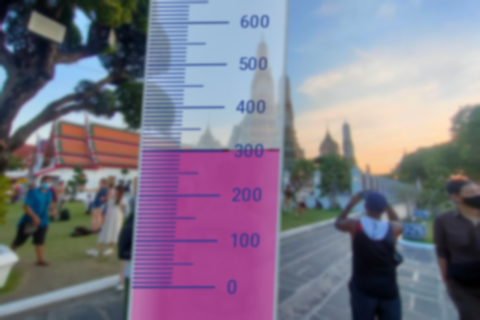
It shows 300 (mL)
